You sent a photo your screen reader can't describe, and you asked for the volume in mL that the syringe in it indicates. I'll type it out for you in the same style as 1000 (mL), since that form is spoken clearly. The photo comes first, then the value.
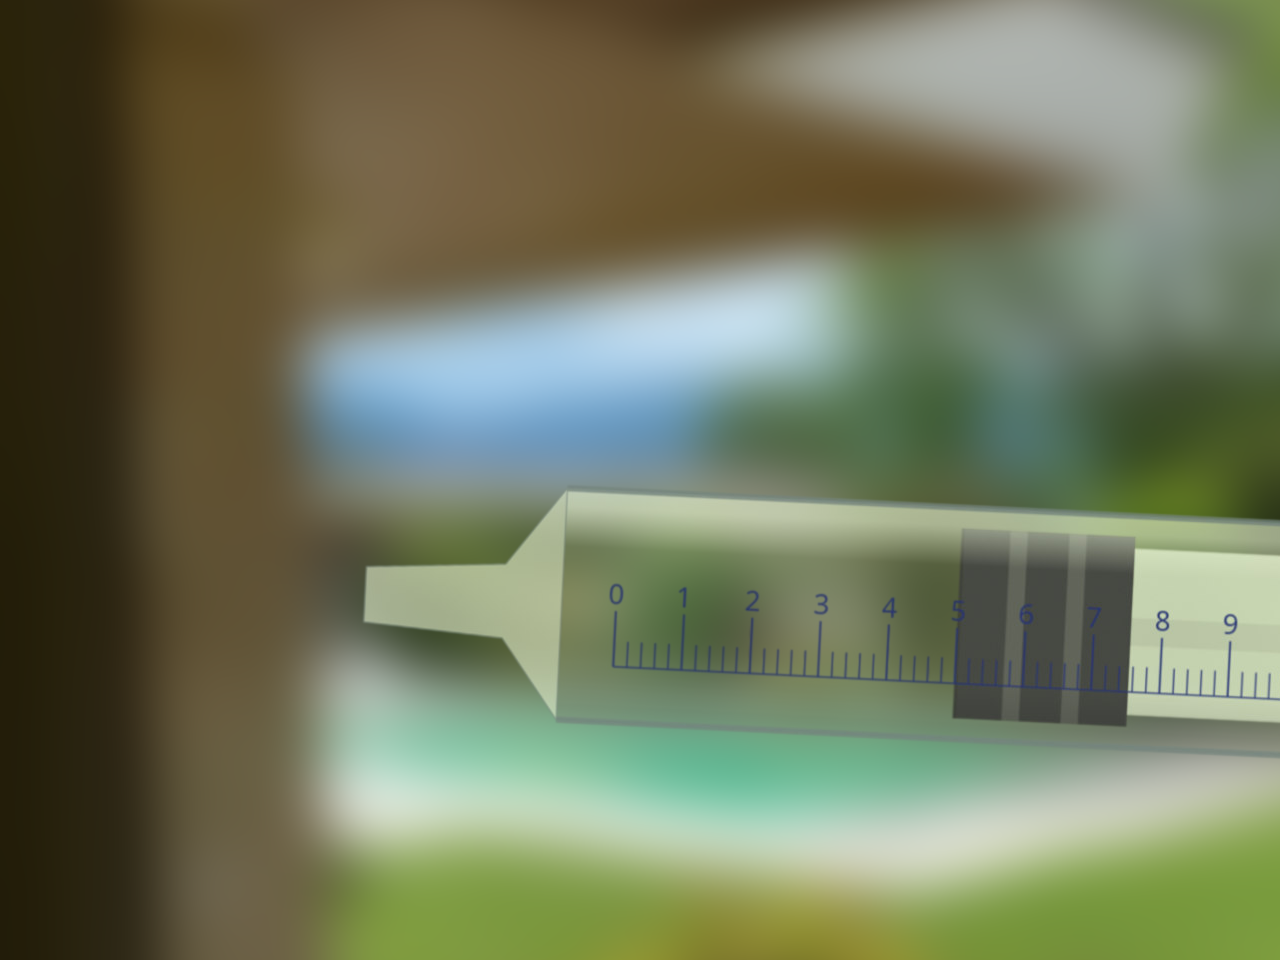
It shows 5 (mL)
